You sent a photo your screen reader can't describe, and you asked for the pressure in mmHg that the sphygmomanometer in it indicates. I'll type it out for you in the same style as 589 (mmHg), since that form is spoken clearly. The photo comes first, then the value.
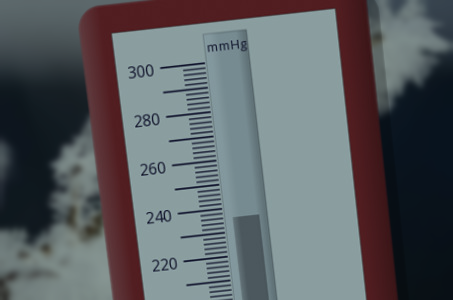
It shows 236 (mmHg)
